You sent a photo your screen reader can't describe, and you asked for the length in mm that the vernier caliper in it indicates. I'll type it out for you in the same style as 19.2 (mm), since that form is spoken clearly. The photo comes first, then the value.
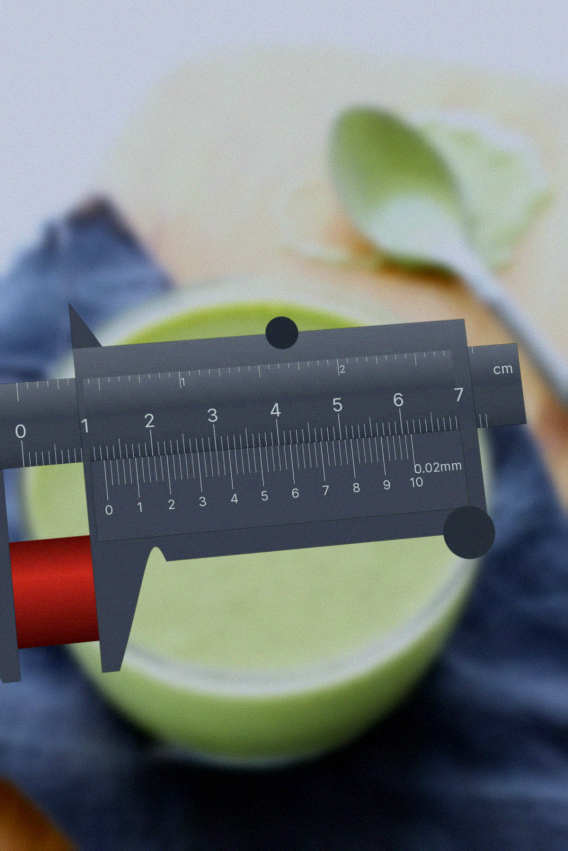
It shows 12.4 (mm)
